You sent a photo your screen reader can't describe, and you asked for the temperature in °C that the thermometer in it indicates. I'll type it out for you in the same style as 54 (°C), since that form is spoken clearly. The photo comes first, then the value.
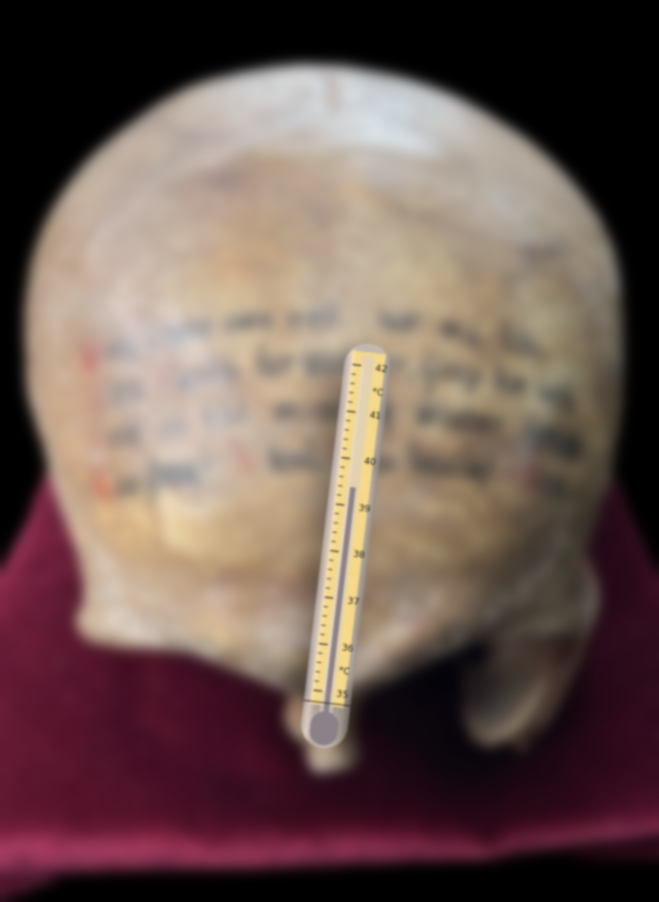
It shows 39.4 (°C)
